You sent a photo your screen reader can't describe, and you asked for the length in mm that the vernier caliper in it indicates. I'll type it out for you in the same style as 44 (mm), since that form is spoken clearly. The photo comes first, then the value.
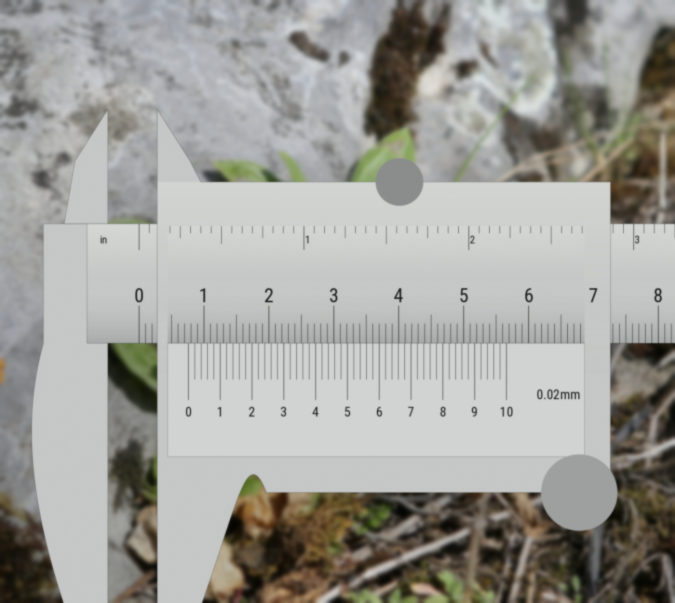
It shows 7.6 (mm)
